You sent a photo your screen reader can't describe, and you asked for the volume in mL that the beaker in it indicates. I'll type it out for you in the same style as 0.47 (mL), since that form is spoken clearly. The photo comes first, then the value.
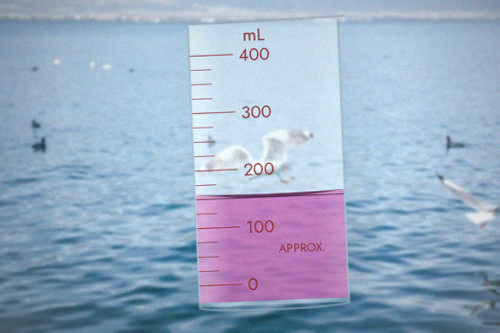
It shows 150 (mL)
